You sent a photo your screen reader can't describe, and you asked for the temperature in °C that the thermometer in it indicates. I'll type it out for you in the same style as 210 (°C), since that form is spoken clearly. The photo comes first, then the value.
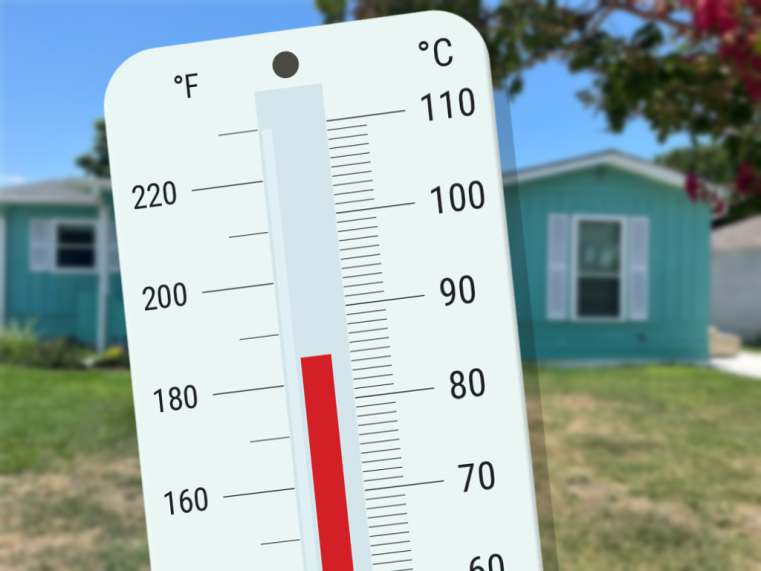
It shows 85 (°C)
